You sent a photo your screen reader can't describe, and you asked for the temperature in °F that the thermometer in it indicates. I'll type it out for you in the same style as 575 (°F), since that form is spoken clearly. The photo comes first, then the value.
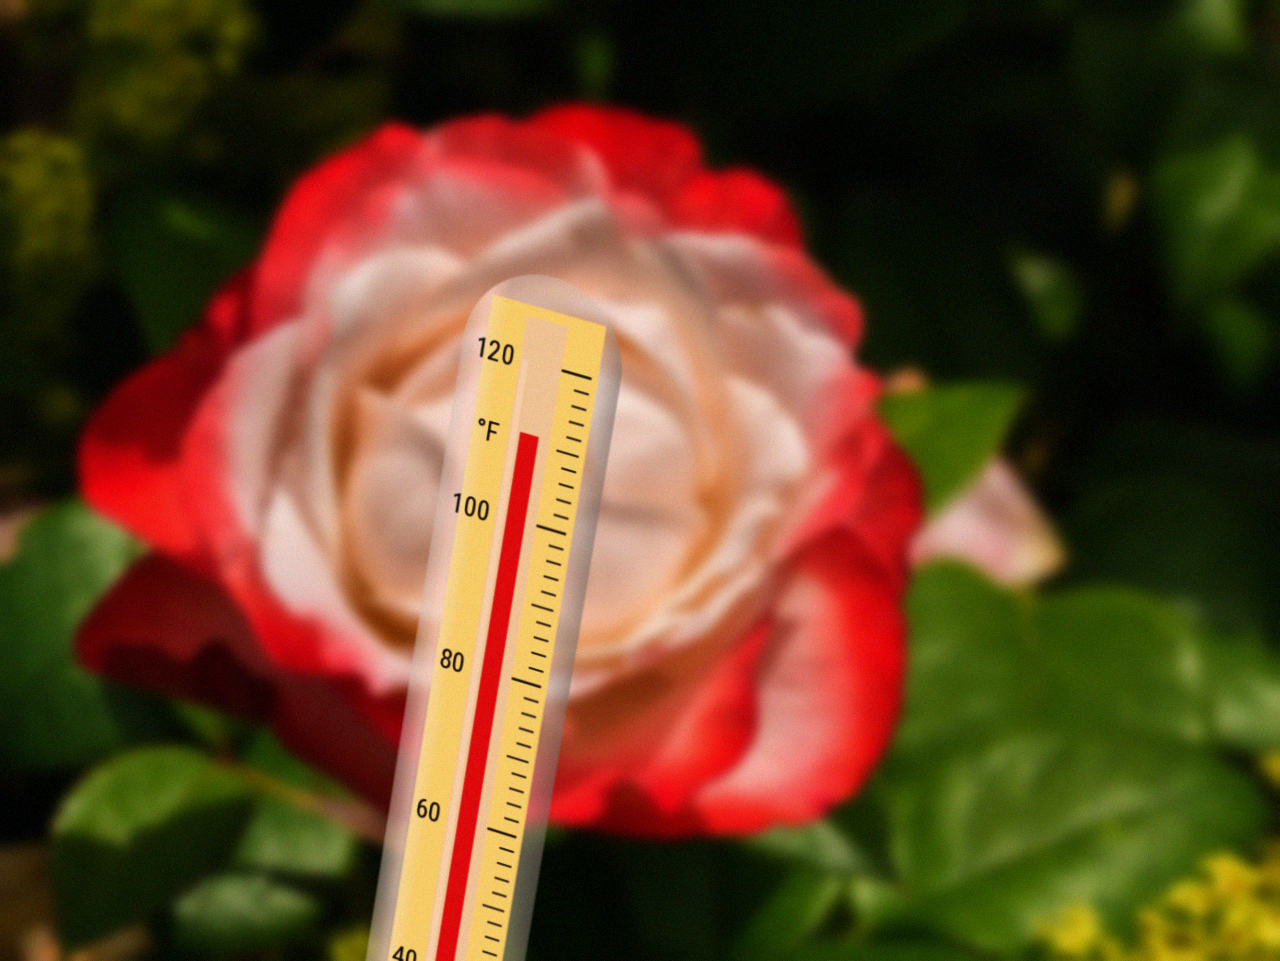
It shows 111 (°F)
